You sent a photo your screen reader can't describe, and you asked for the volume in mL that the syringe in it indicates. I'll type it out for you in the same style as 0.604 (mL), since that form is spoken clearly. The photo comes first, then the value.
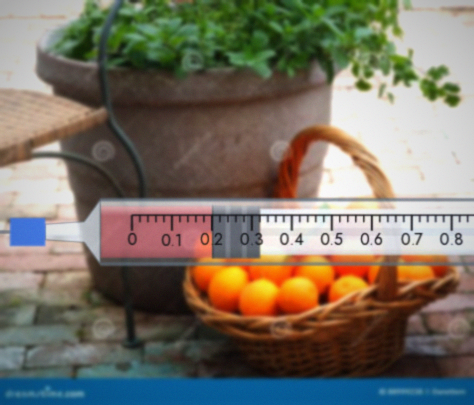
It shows 0.2 (mL)
